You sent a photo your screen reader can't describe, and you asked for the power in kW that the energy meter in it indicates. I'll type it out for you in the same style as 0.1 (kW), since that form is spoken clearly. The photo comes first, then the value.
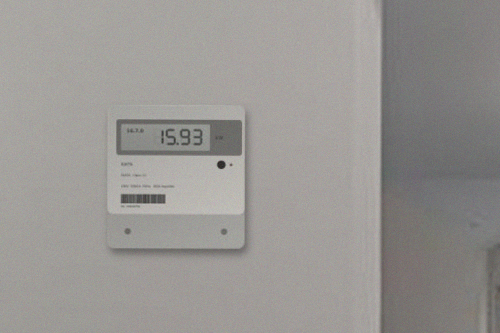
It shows 15.93 (kW)
